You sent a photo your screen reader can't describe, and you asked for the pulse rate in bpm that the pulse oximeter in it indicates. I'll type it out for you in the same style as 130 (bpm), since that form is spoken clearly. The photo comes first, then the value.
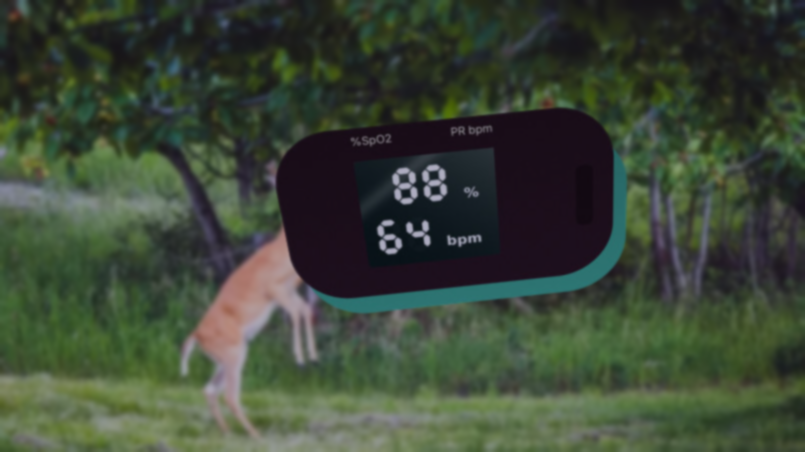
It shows 64 (bpm)
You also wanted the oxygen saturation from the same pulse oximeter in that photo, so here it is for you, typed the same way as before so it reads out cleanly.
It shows 88 (%)
